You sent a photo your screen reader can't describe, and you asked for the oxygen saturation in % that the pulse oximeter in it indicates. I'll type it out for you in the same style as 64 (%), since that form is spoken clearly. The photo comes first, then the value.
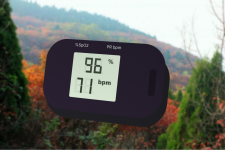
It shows 96 (%)
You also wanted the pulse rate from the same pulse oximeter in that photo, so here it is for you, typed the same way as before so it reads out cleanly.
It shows 71 (bpm)
